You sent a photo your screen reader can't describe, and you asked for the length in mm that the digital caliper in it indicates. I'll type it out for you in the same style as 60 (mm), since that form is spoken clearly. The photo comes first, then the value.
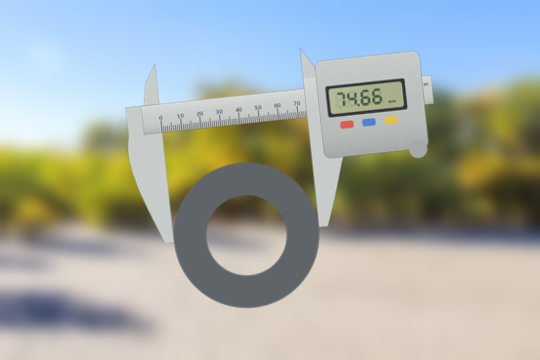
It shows 74.66 (mm)
